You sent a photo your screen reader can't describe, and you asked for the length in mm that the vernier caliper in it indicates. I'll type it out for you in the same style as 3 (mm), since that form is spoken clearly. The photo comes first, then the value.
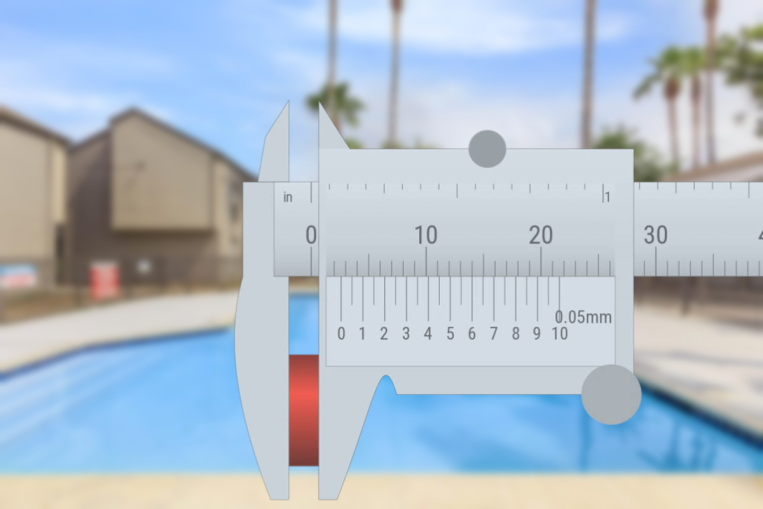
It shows 2.6 (mm)
